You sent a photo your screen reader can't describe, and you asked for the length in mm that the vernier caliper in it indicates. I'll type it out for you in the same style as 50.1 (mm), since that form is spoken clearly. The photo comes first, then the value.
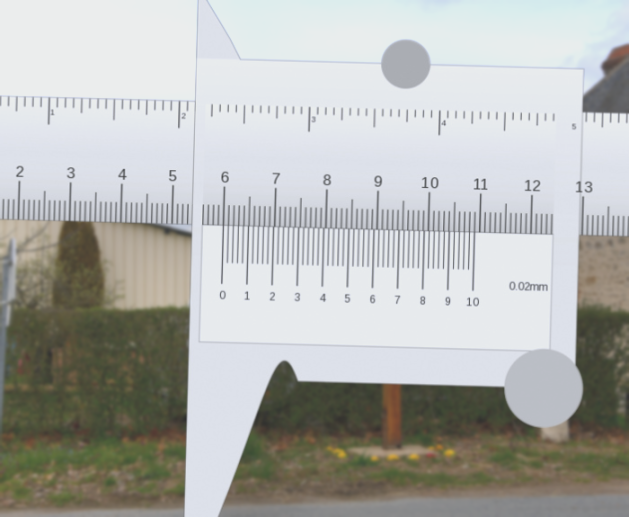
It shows 60.0 (mm)
